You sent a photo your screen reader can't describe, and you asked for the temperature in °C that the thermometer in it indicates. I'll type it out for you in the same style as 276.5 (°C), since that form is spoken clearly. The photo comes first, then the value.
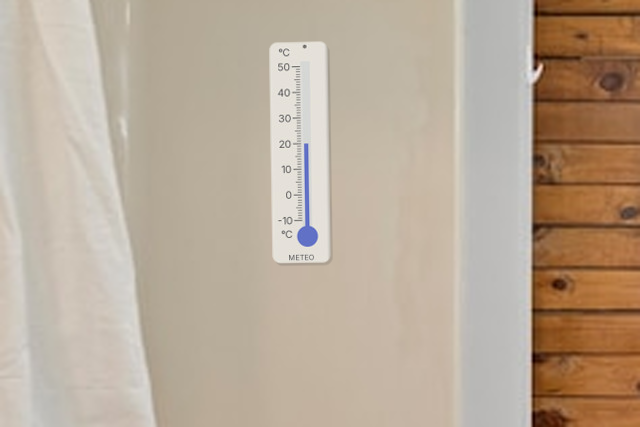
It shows 20 (°C)
